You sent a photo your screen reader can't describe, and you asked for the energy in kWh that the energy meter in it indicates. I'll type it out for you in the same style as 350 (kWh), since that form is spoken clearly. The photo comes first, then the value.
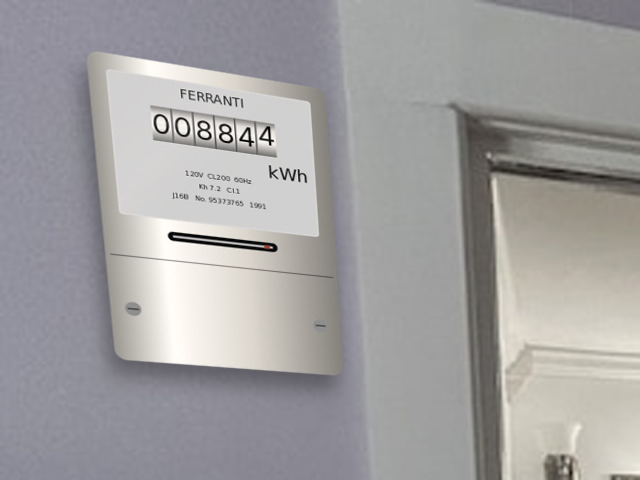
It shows 8844 (kWh)
